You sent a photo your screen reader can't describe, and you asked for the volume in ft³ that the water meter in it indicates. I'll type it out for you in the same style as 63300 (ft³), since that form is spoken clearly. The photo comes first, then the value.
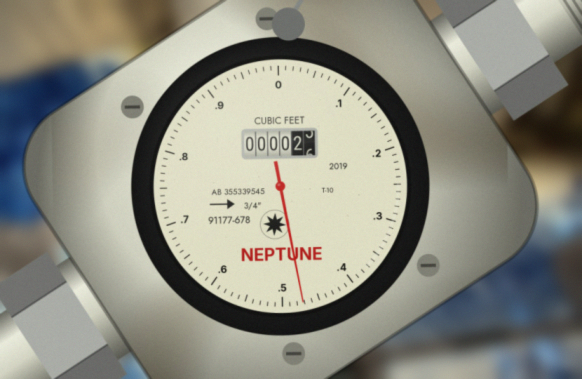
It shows 25.47 (ft³)
